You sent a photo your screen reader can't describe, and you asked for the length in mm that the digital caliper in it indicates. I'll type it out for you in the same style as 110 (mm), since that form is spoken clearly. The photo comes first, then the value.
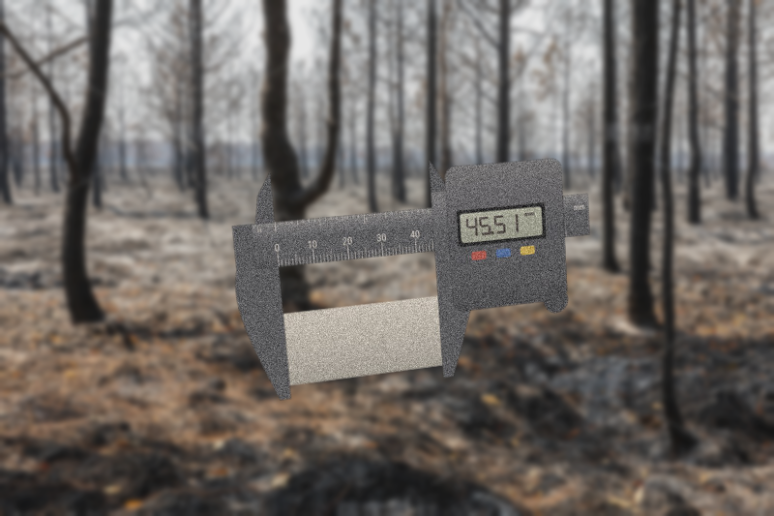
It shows 45.51 (mm)
